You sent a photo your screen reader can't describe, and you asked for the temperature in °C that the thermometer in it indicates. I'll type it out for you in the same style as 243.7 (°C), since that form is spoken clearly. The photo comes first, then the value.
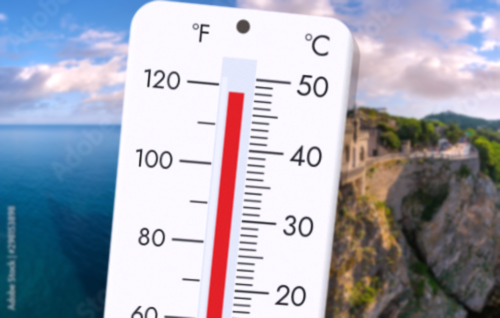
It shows 48 (°C)
